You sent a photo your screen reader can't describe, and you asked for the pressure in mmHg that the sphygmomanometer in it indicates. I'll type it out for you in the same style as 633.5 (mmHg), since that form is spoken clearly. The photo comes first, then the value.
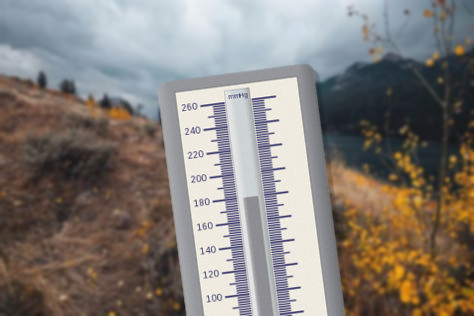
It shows 180 (mmHg)
